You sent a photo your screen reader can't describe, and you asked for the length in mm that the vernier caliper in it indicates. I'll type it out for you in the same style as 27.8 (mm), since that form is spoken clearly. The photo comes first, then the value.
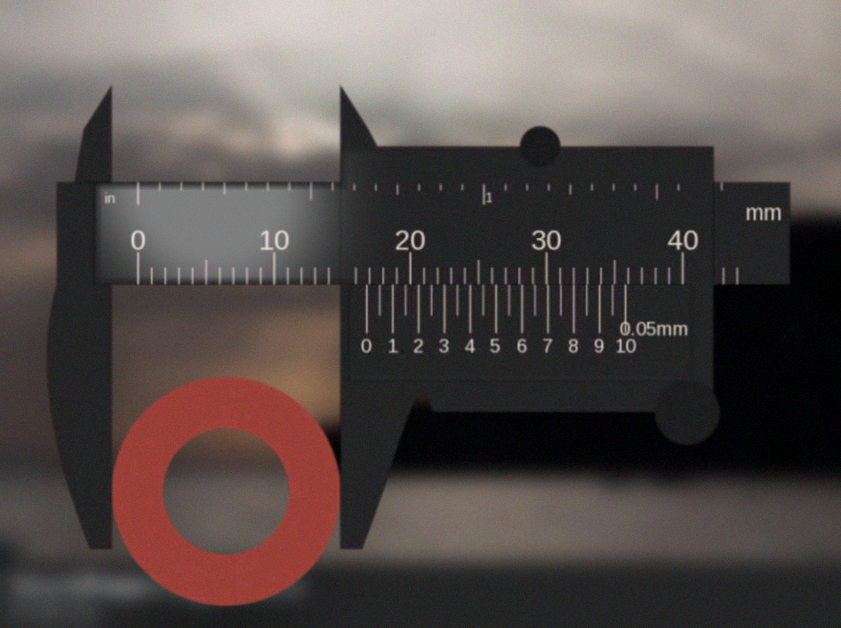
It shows 16.8 (mm)
